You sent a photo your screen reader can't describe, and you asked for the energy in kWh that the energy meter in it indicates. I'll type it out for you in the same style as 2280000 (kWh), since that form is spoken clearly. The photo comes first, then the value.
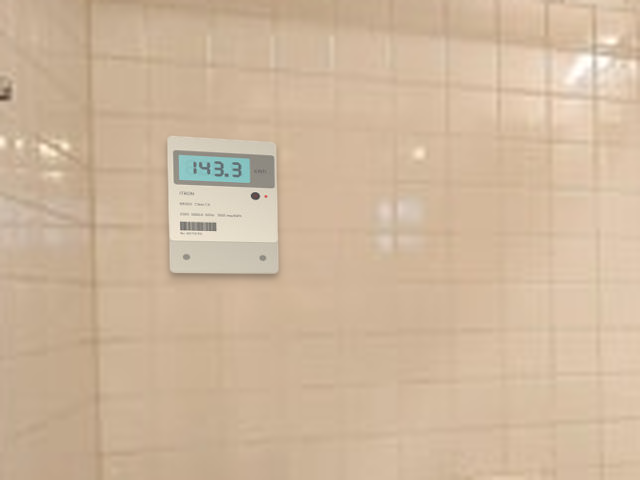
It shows 143.3 (kWh)
